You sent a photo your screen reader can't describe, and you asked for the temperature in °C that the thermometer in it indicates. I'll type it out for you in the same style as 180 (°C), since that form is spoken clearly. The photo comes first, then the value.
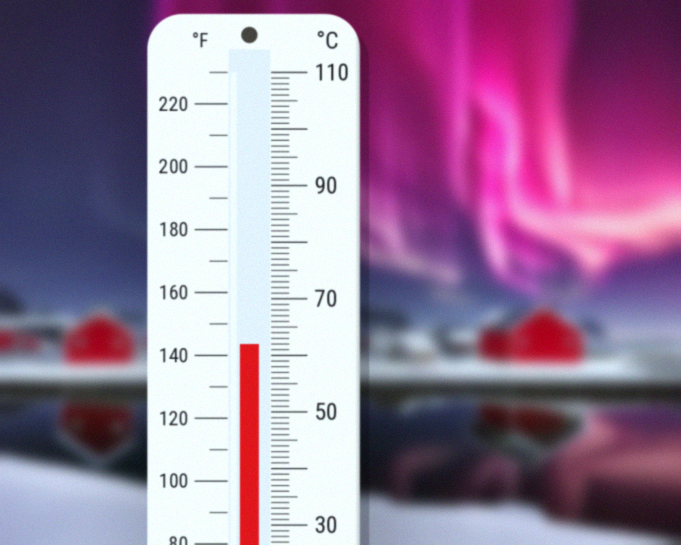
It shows 62 (°C)
